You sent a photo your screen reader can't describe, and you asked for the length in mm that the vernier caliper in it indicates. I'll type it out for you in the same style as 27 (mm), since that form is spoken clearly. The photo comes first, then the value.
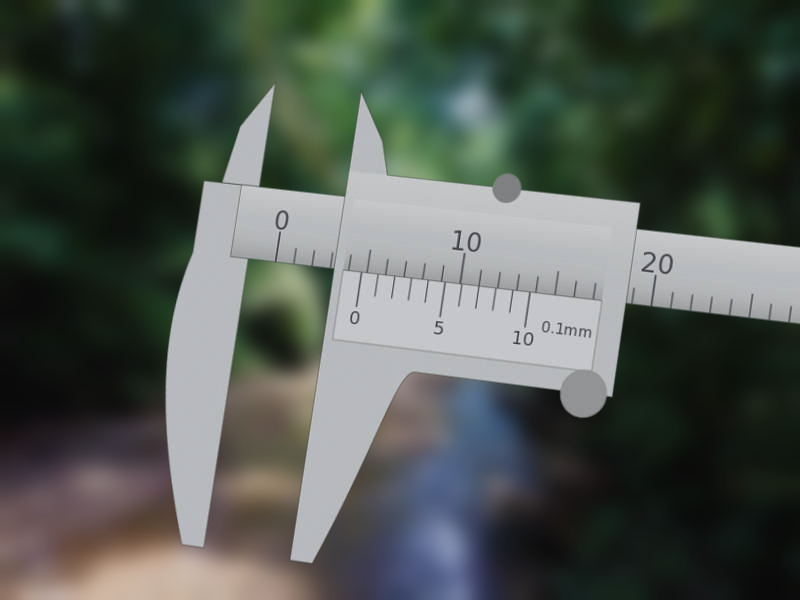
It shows 4.7 (mm)
